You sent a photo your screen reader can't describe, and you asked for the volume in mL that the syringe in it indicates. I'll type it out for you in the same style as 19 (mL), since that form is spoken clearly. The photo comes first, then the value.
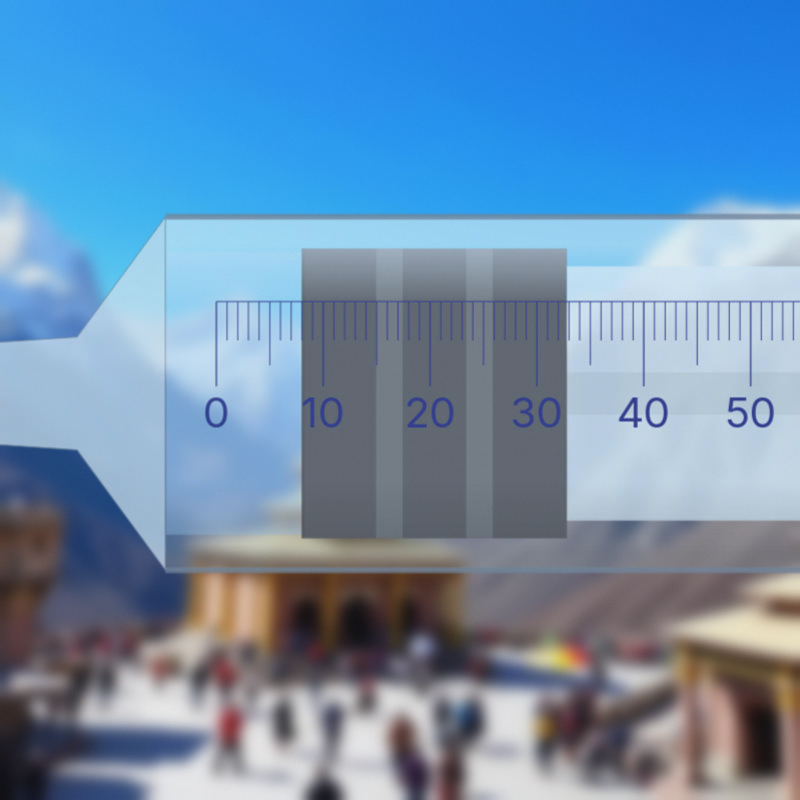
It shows 8 (mL)
